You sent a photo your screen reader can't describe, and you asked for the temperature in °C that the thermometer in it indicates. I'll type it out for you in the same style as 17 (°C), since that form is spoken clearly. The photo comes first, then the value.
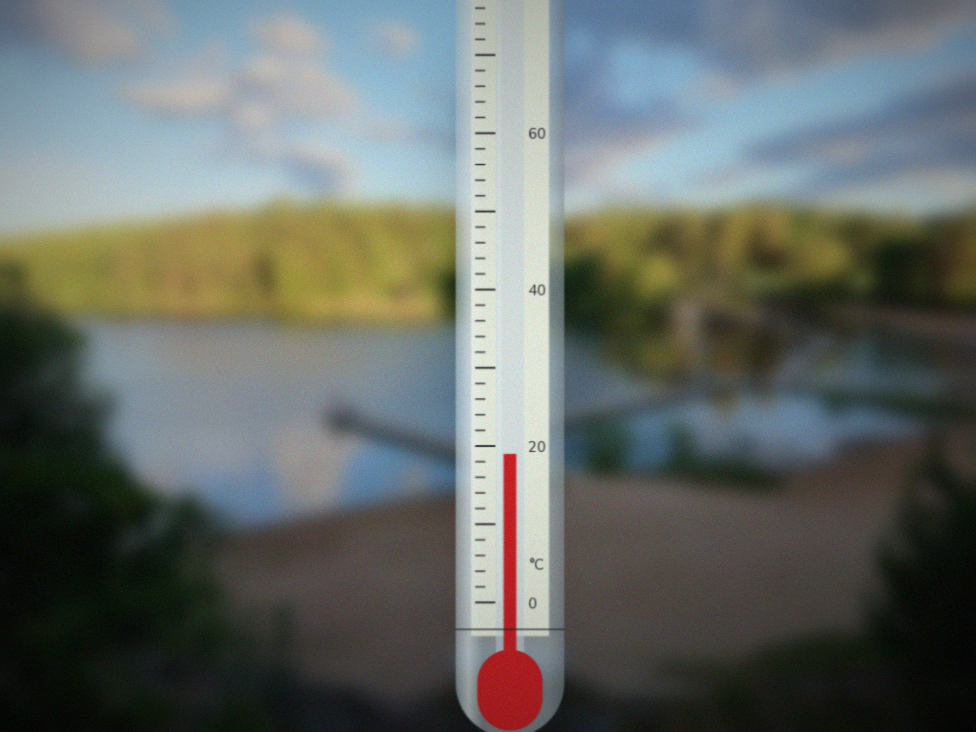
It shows 19 (°C)
